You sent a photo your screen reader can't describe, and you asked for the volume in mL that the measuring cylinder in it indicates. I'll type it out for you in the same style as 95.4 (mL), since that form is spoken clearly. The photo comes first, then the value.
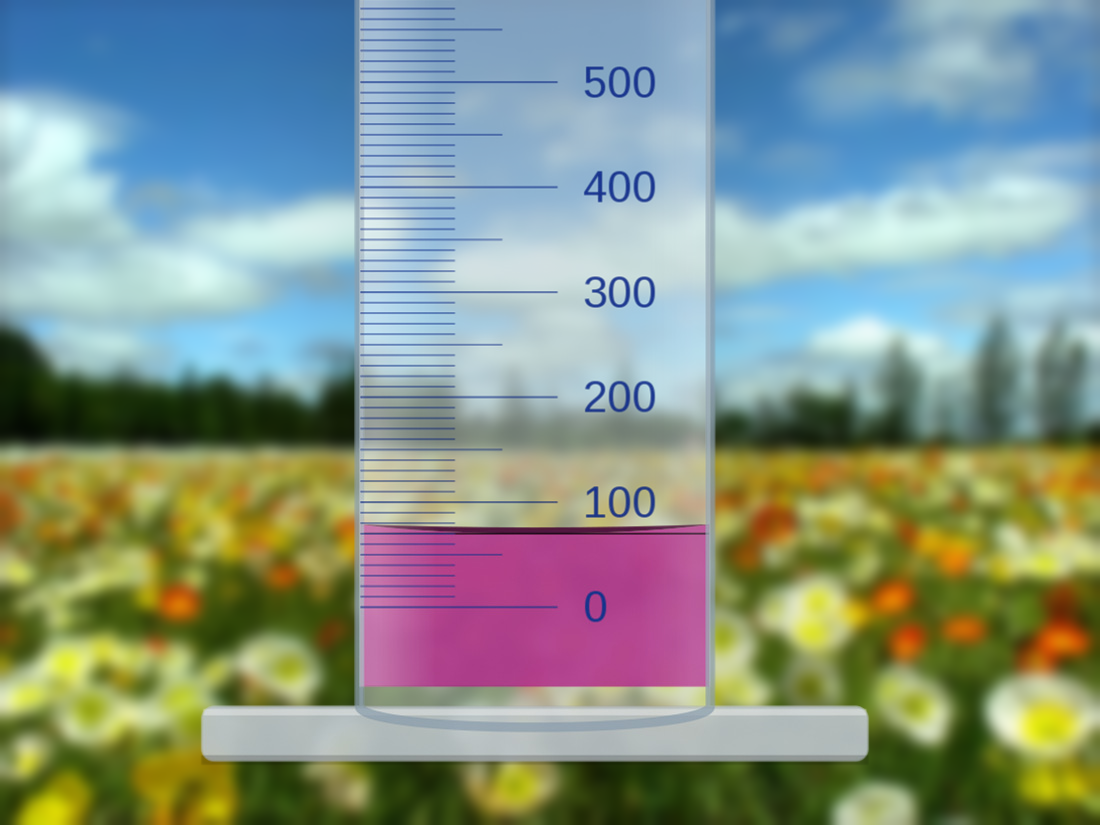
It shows 70 (mL)
